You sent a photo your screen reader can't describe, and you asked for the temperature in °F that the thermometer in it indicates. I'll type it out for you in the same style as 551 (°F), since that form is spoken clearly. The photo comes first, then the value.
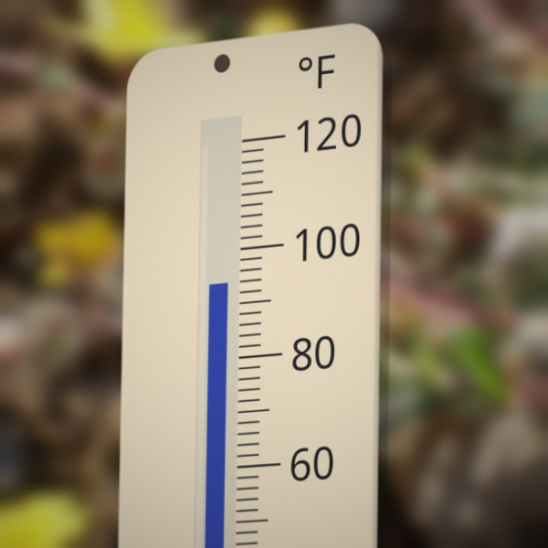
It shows 94 (°F)
